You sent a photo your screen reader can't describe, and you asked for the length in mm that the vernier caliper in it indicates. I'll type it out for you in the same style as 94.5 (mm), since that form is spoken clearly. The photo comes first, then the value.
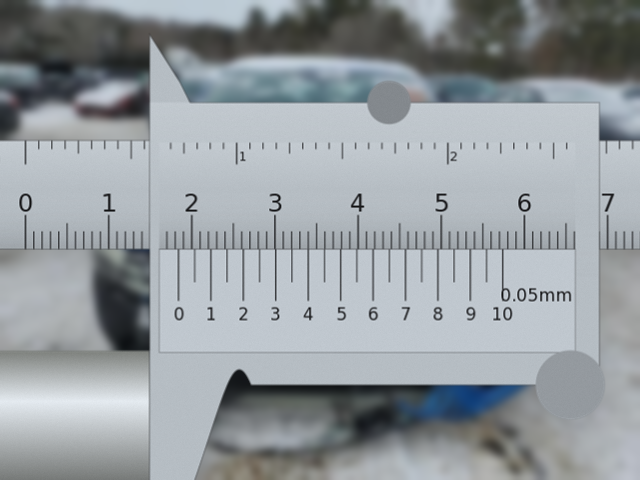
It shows 18.4 (mm)
